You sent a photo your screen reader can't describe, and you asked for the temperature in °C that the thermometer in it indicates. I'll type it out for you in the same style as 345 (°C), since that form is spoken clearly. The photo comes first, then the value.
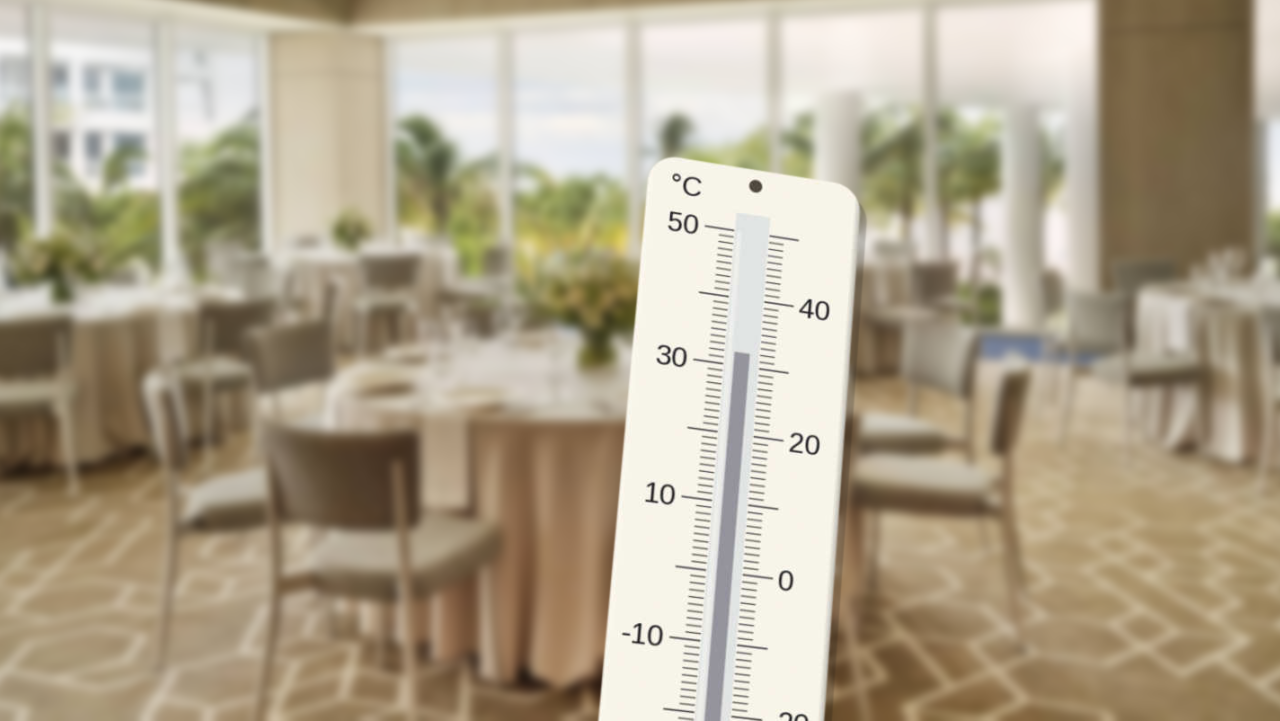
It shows 32 (°C)
